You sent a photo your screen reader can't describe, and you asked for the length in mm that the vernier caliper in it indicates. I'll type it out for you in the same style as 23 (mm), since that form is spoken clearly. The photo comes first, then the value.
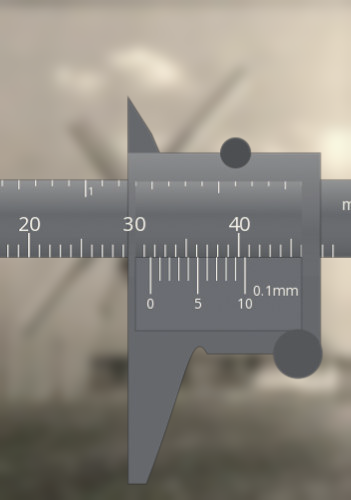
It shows 31.6 (mm)
